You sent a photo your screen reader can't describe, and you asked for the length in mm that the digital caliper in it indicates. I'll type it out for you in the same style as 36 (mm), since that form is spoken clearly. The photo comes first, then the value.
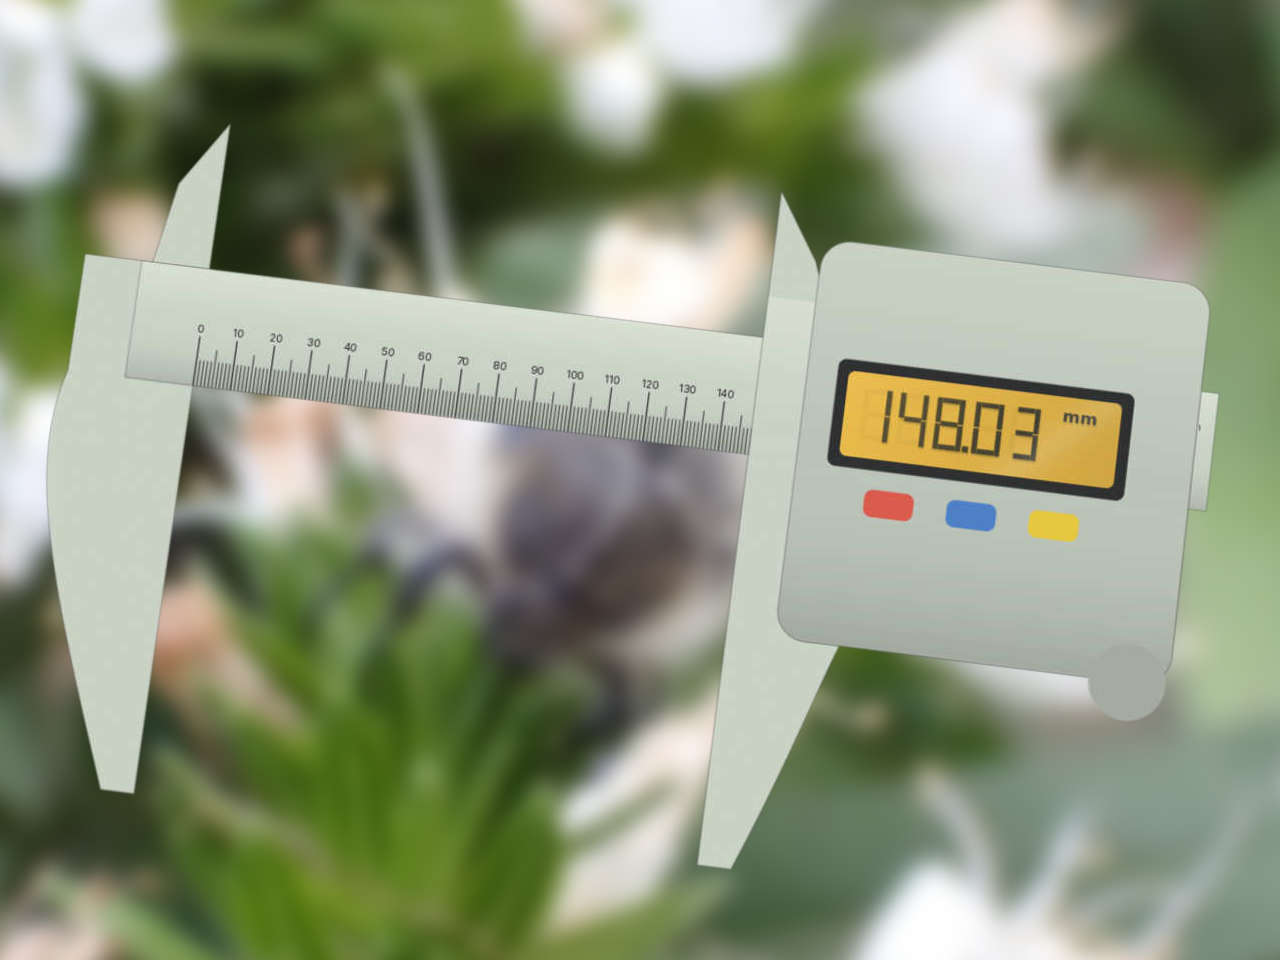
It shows 148.03 (mm)
